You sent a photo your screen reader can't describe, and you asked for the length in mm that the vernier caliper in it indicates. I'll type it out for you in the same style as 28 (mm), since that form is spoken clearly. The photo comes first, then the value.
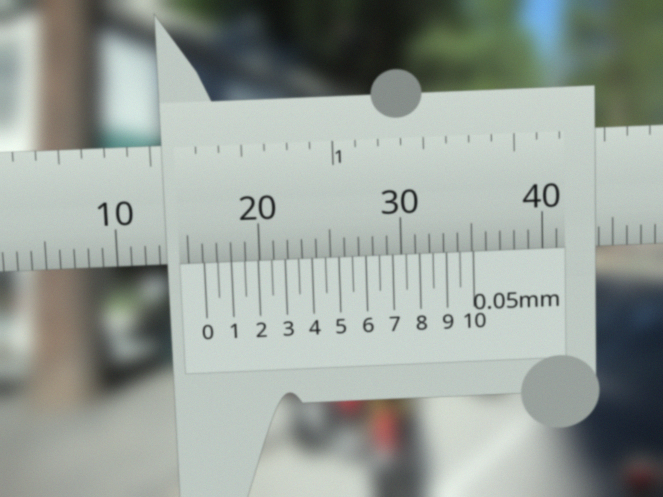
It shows 16.1 (mm)
